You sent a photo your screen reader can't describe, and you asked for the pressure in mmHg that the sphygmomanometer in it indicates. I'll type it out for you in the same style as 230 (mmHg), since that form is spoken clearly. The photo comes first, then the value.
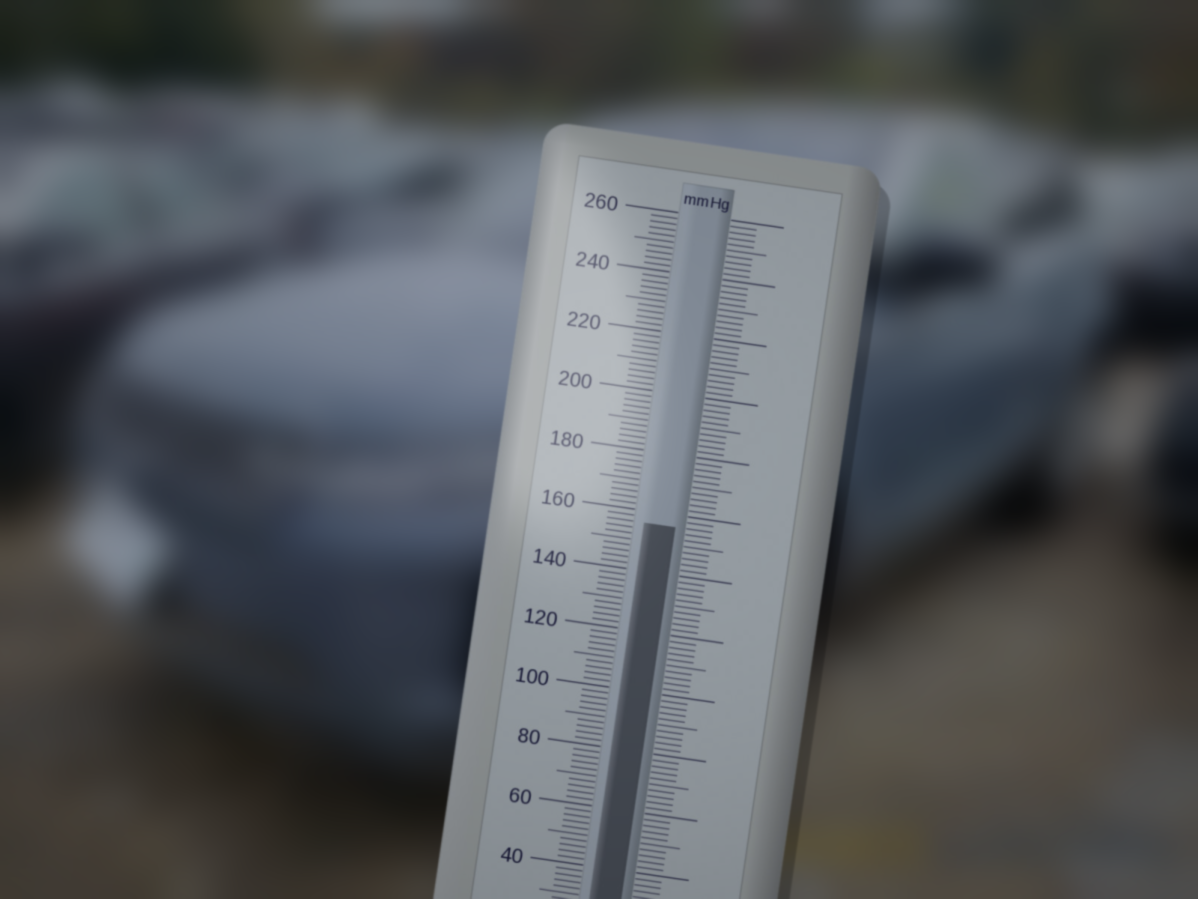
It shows 156 (mmHg)
